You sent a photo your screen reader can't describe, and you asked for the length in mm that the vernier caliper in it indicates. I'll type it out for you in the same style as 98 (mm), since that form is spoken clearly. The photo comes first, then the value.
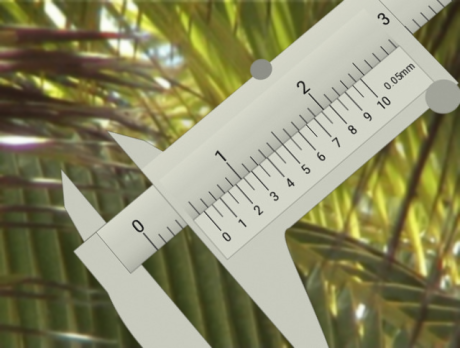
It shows 5.5 (mm)
